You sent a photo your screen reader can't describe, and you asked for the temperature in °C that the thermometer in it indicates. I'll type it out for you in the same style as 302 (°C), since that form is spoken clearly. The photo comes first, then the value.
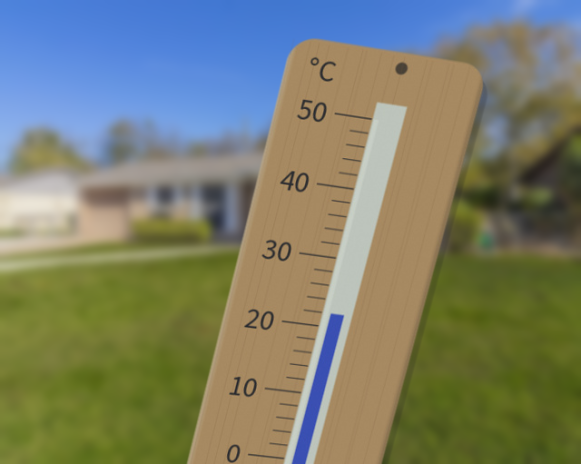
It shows 22 (°C)
